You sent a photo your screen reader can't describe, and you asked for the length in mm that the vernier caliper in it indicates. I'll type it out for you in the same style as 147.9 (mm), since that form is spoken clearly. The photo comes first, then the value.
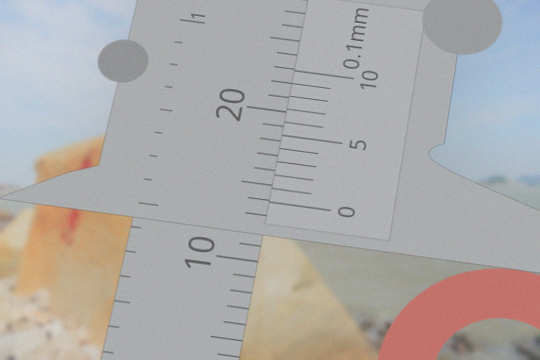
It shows 13.9 (mm)
